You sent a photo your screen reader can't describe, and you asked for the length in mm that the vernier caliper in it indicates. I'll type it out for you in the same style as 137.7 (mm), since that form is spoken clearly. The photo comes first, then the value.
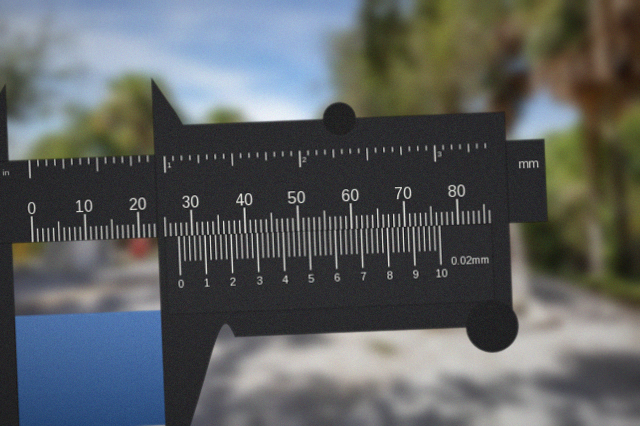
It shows 27.5 (mm)
